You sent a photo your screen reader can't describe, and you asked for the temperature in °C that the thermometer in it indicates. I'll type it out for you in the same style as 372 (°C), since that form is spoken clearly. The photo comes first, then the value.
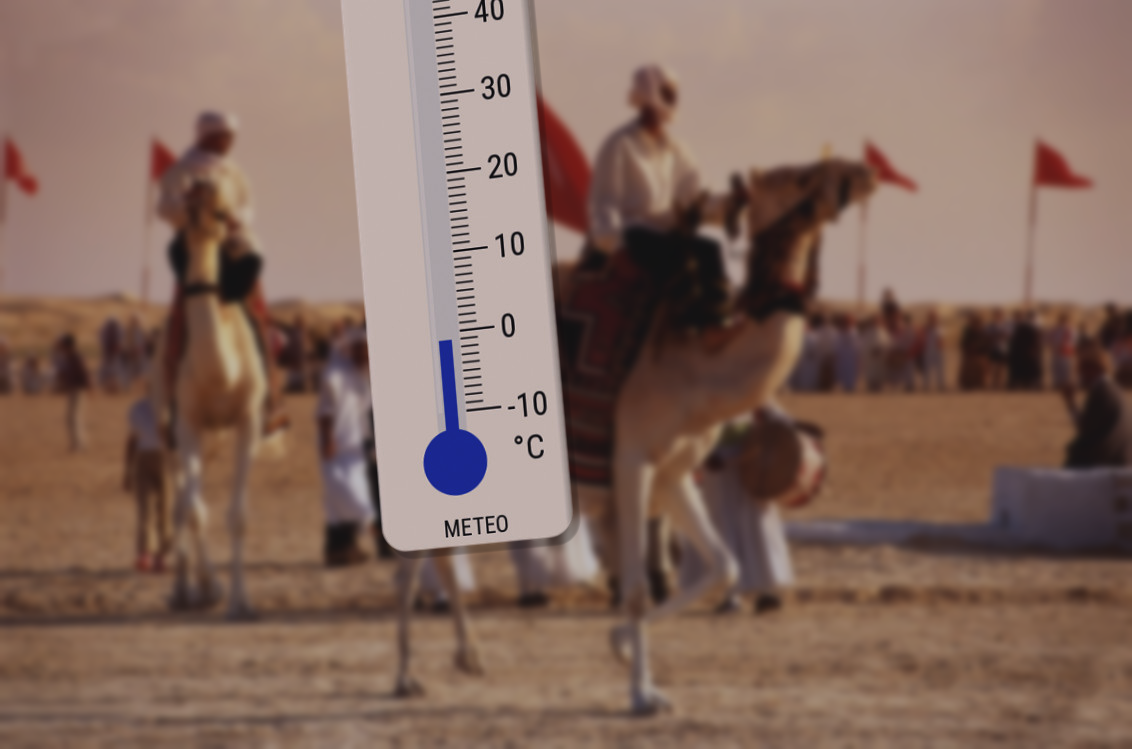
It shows -1 (°C)
